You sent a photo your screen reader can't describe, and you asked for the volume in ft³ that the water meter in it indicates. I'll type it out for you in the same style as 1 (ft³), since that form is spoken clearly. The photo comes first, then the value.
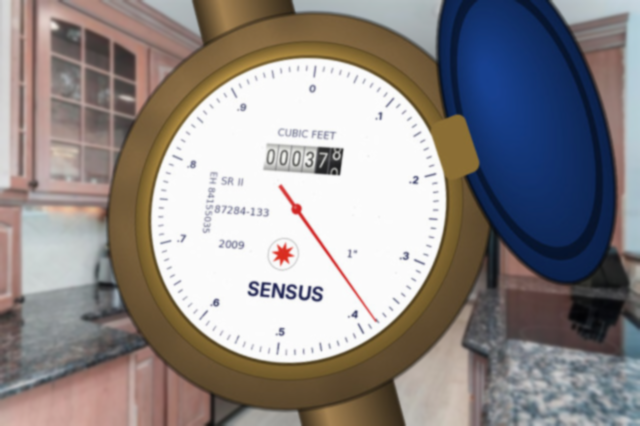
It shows 378.38 (ft³)
